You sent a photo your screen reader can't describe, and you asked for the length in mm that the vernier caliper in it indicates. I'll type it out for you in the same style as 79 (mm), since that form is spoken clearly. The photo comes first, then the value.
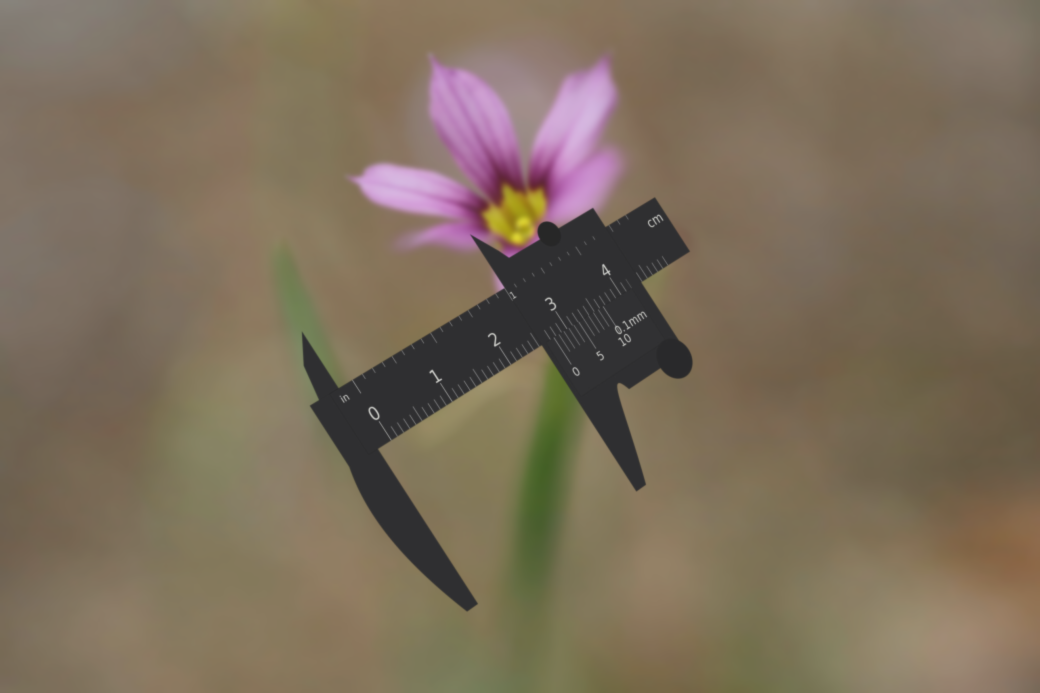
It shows 27.6 (mm)
